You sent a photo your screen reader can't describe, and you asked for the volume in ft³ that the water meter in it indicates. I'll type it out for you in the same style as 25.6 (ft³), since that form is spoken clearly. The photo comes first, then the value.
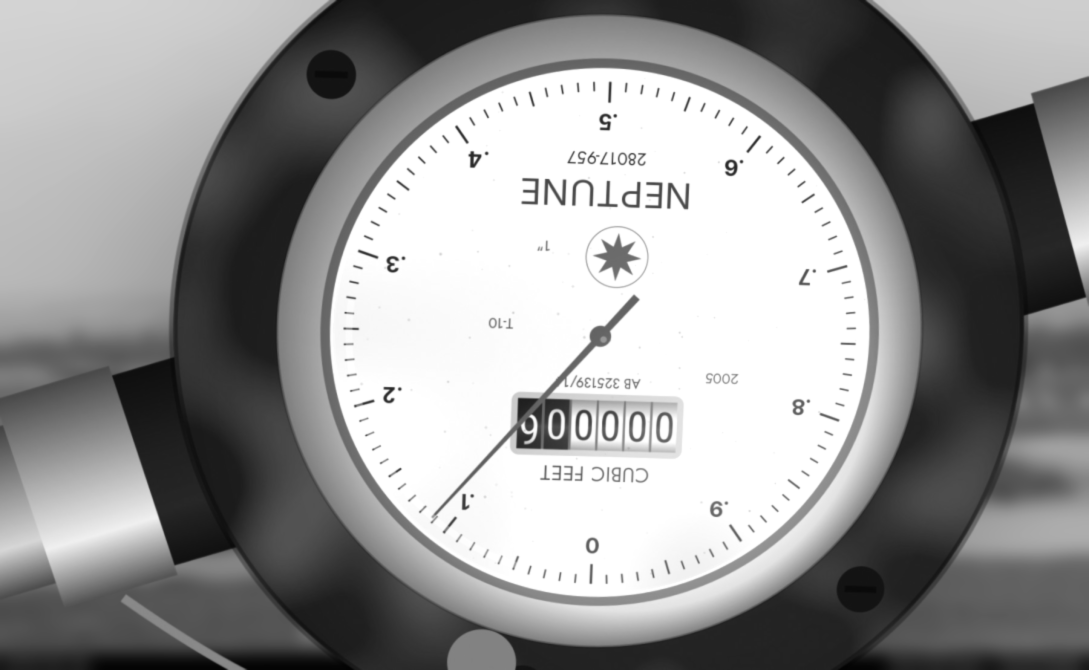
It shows 6.11 (ft³)
